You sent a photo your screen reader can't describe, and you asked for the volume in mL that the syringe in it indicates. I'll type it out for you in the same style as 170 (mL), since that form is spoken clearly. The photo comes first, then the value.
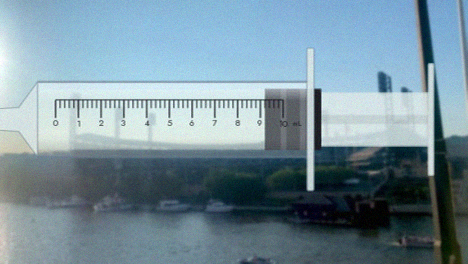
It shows 9.2 (mL)
